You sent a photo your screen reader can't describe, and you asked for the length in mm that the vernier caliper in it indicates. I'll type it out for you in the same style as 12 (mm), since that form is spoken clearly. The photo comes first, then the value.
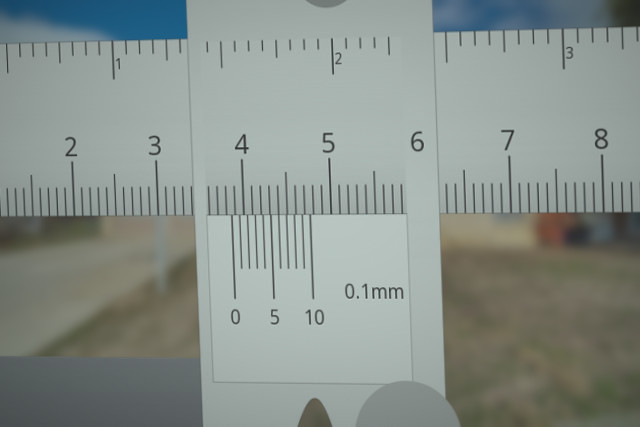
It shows 38.6 (mm)
